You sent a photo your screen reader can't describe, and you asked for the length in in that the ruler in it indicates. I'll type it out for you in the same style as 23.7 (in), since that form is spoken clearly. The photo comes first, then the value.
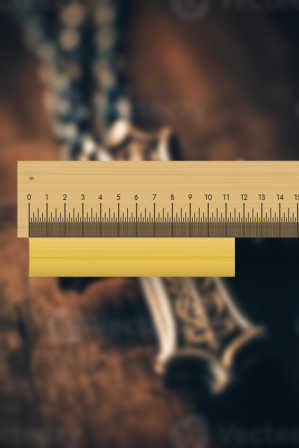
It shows 11.5 (in)
